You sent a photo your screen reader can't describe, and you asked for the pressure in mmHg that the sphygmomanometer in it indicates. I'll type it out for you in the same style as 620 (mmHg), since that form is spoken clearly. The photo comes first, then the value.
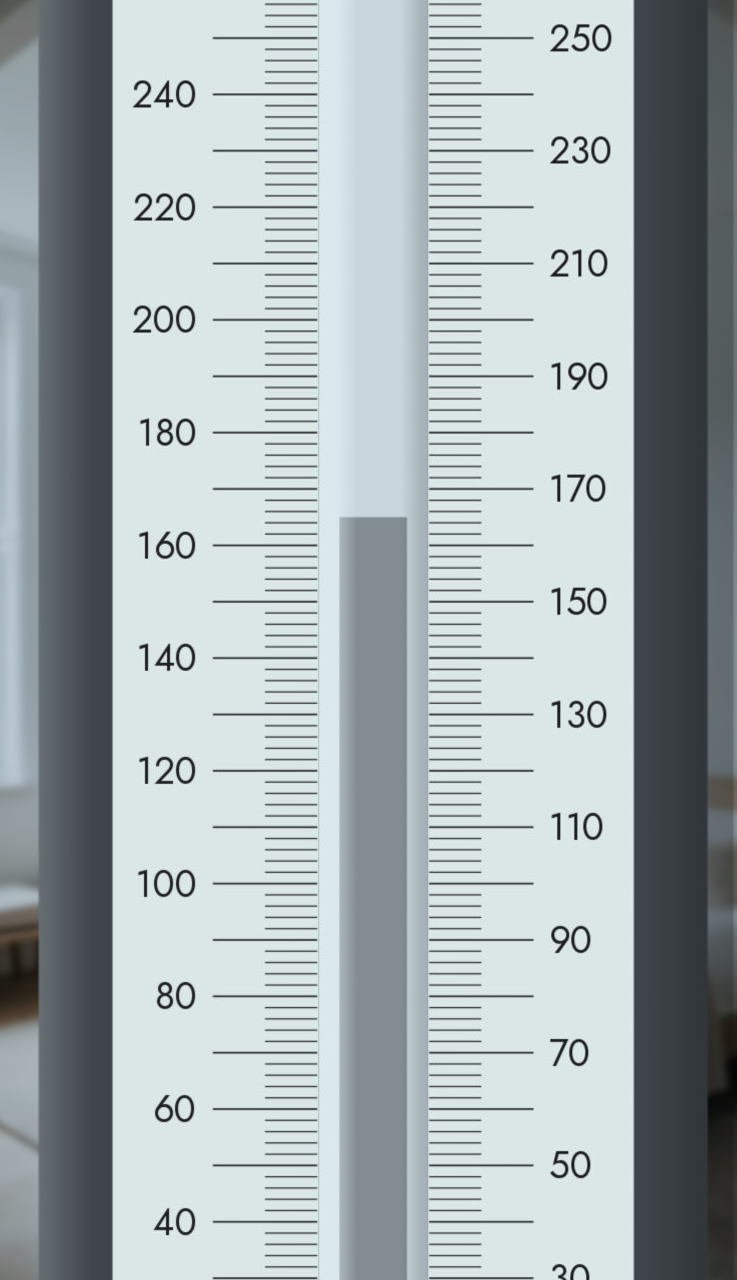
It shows 165 (mmHg)
